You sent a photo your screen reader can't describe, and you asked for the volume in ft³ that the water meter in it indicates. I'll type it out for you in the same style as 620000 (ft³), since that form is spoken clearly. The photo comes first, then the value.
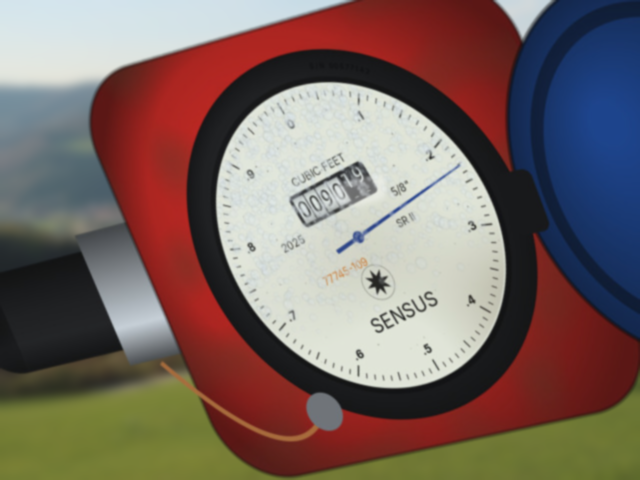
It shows 9019.23 (ft³)
